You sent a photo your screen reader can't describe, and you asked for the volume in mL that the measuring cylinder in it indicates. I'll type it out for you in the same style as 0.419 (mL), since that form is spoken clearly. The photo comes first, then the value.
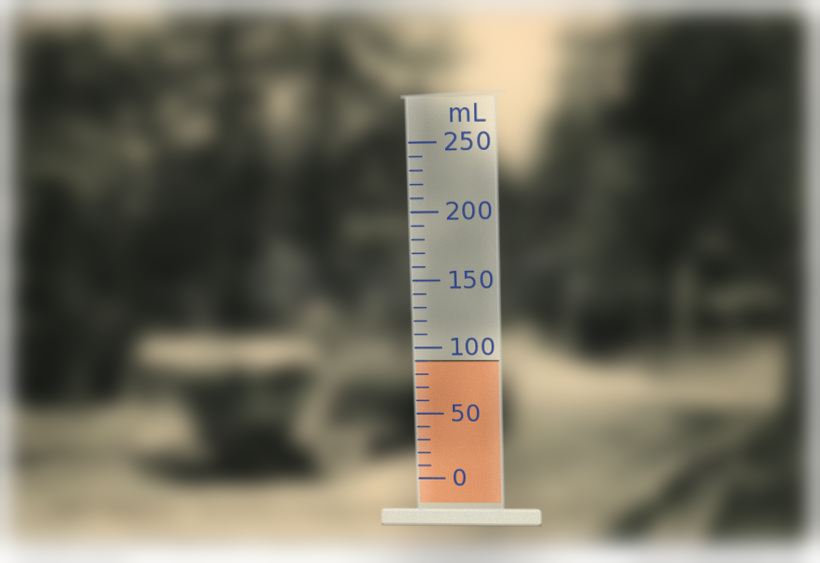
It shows 90 (mL)
